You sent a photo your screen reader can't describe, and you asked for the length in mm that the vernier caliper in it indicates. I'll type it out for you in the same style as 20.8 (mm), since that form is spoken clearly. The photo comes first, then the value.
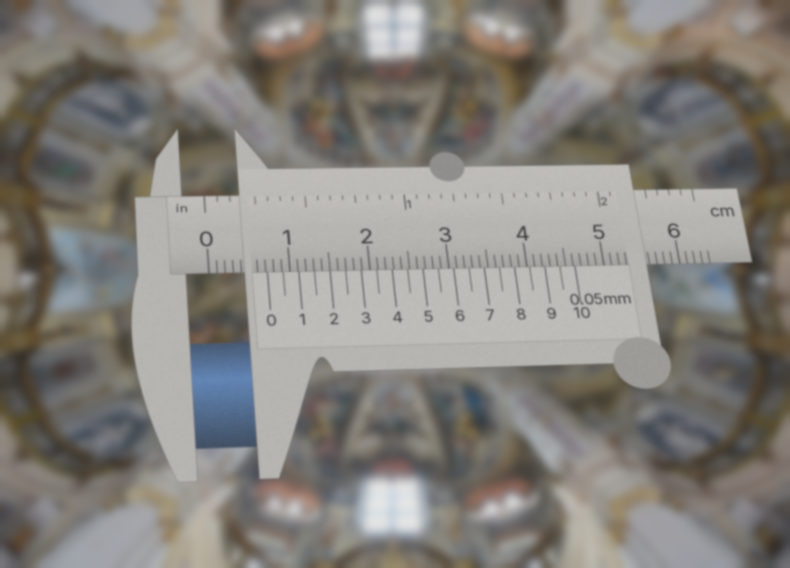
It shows 7.2 (mm)
